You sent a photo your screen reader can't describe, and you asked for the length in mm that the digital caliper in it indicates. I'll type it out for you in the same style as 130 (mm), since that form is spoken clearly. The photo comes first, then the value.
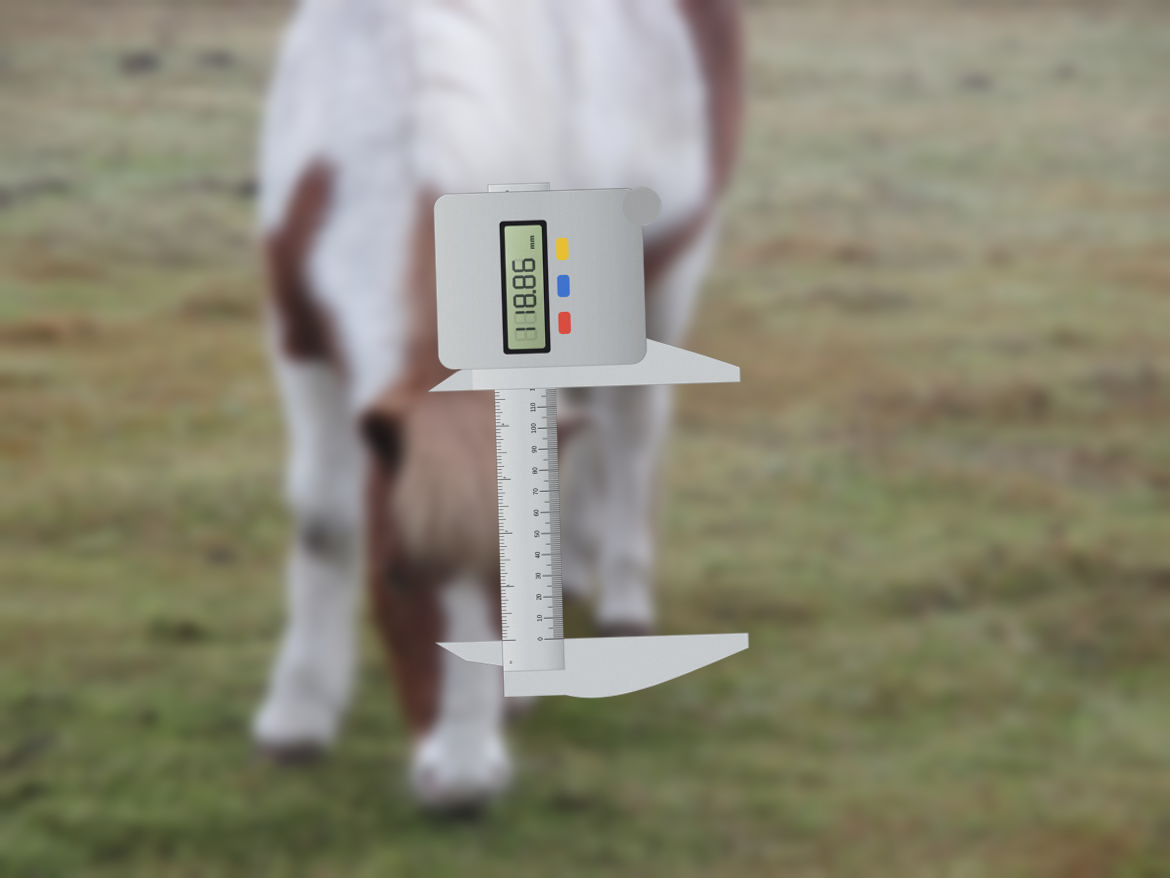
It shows 118.86 (mm)
